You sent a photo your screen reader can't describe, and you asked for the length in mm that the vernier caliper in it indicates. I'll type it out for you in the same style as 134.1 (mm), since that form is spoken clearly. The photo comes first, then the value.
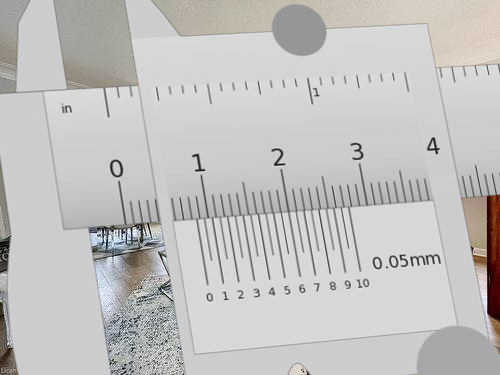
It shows 8.6 (mm)
